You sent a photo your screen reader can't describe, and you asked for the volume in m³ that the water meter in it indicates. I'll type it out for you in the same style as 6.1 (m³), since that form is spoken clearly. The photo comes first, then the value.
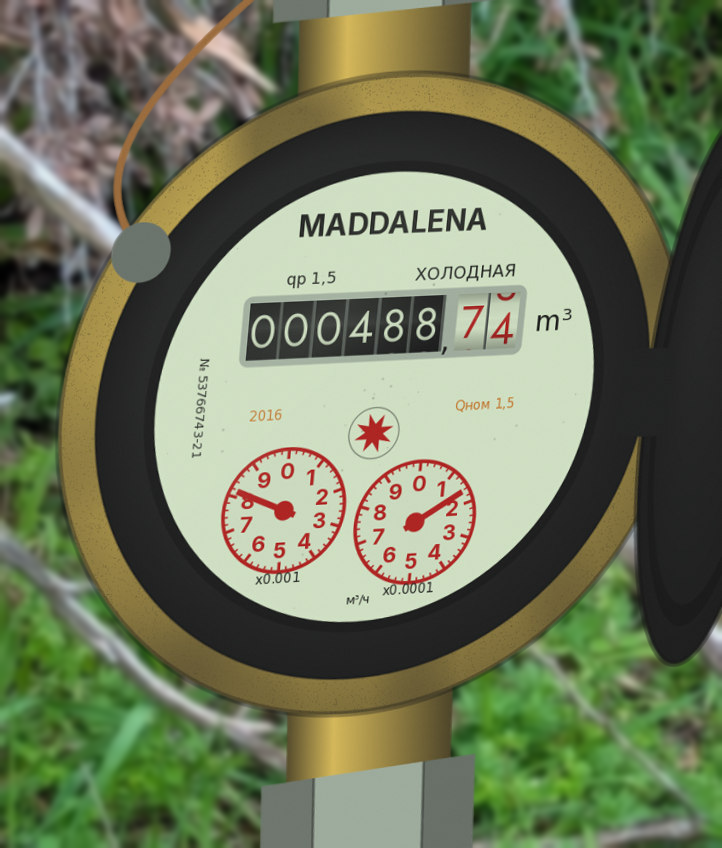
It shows 488.7381 (m³)
